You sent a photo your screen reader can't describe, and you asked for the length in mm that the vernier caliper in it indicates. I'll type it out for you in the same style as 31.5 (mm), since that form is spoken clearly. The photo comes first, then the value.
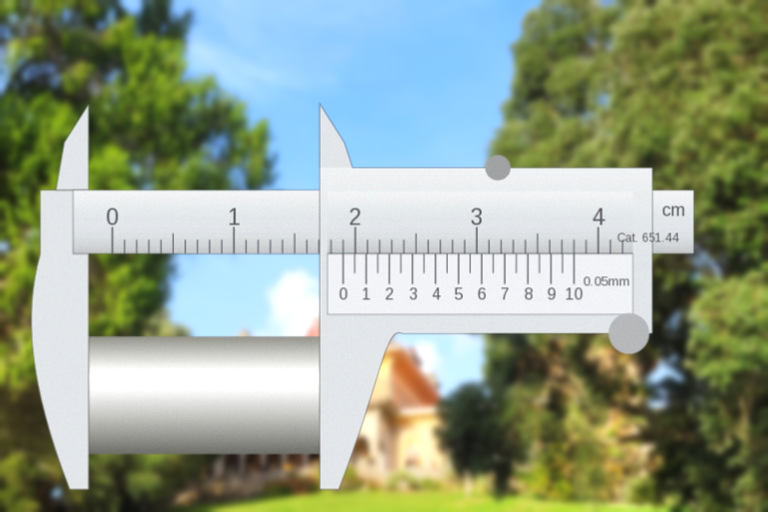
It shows 19.0 (mm)
